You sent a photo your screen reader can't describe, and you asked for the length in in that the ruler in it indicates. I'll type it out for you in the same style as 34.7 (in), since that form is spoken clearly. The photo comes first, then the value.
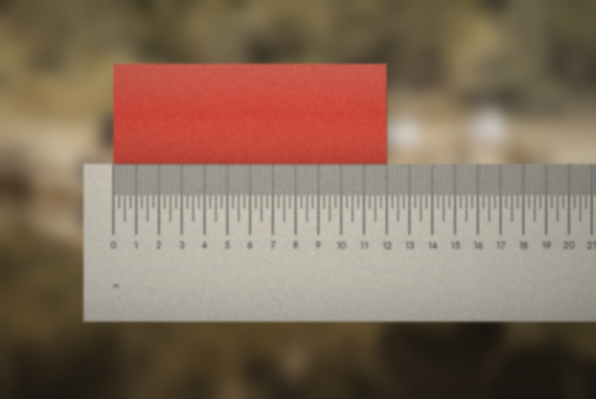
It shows 12 (in)
